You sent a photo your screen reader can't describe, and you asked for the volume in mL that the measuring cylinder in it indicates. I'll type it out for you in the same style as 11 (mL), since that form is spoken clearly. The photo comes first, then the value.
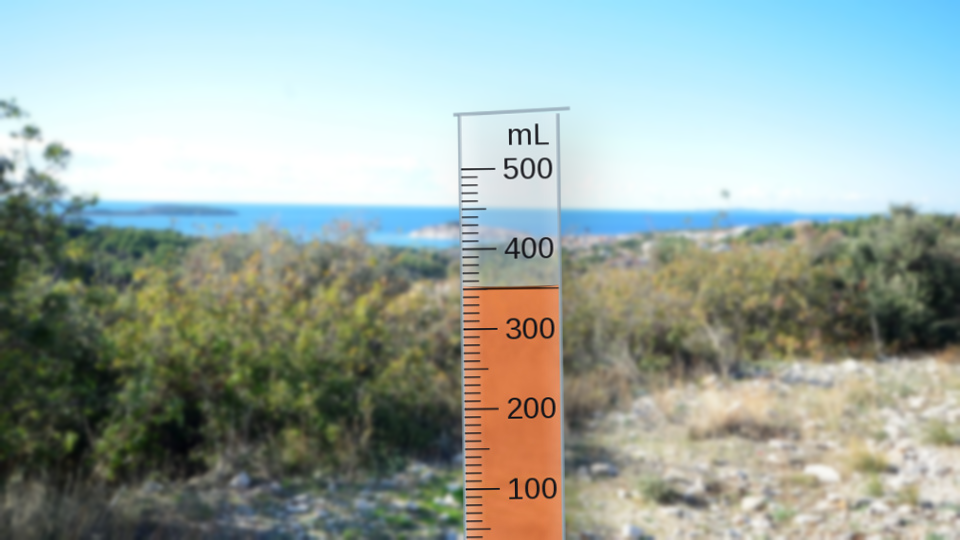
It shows 350 (mL)
